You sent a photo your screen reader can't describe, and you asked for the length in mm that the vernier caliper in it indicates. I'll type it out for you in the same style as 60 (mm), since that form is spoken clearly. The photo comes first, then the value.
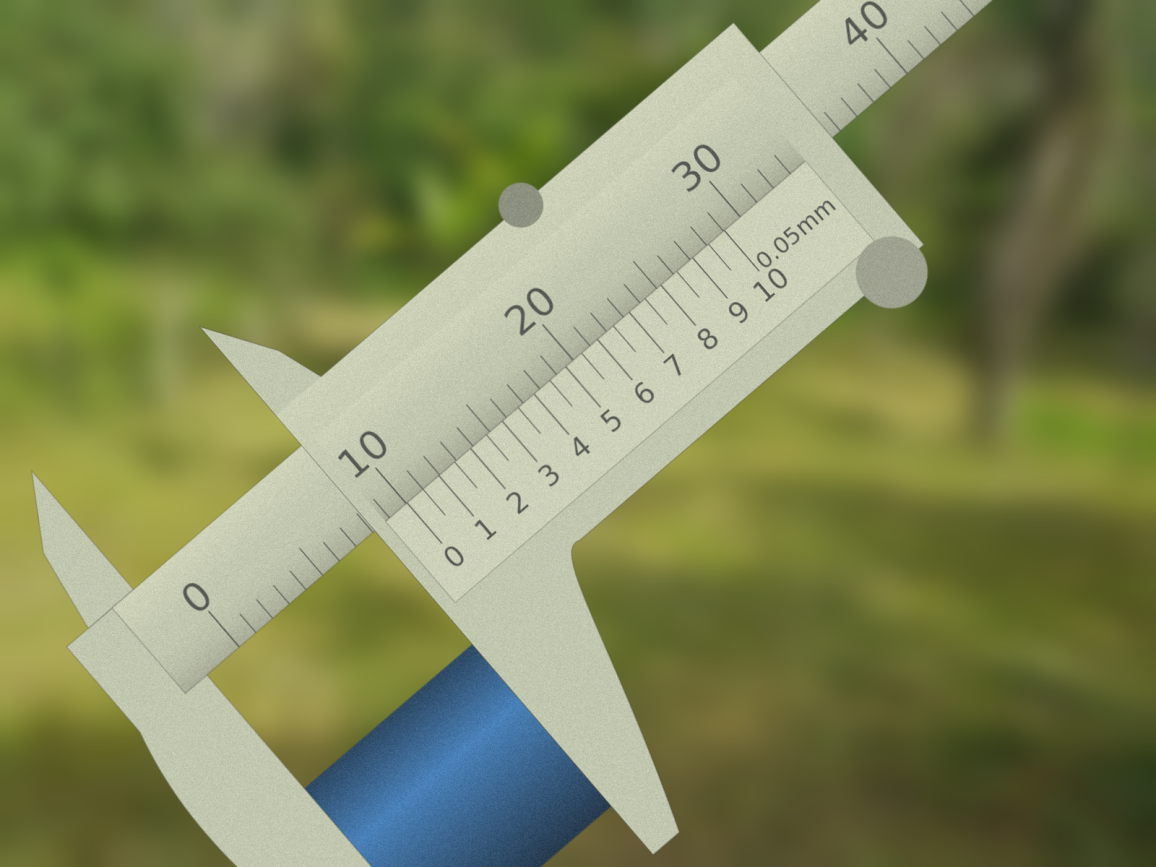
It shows 10.05 (mm)
